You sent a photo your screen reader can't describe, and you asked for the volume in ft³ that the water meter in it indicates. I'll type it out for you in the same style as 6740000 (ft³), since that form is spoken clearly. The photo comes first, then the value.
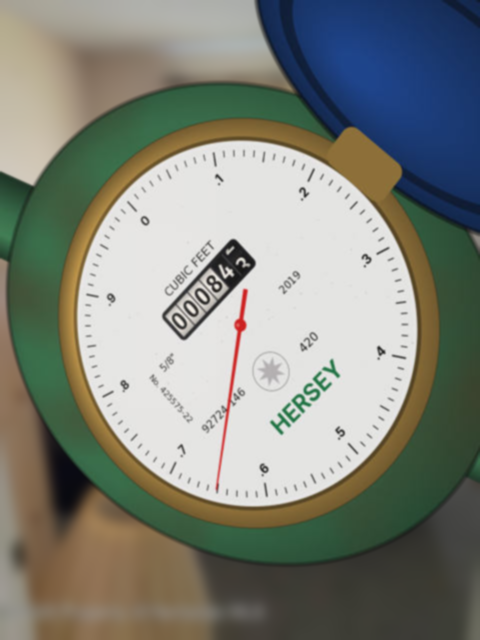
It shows 842.65 (ft³)
